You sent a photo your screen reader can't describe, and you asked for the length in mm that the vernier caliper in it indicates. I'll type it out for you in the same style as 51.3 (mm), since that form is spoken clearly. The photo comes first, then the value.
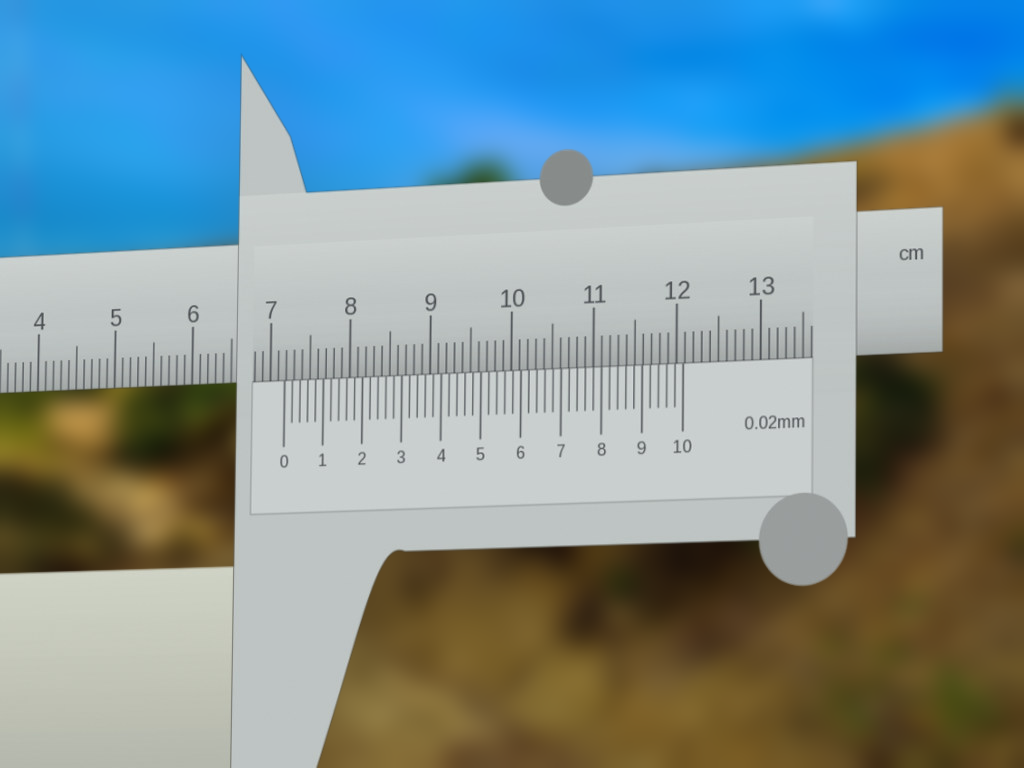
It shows 71.8 (mm)
